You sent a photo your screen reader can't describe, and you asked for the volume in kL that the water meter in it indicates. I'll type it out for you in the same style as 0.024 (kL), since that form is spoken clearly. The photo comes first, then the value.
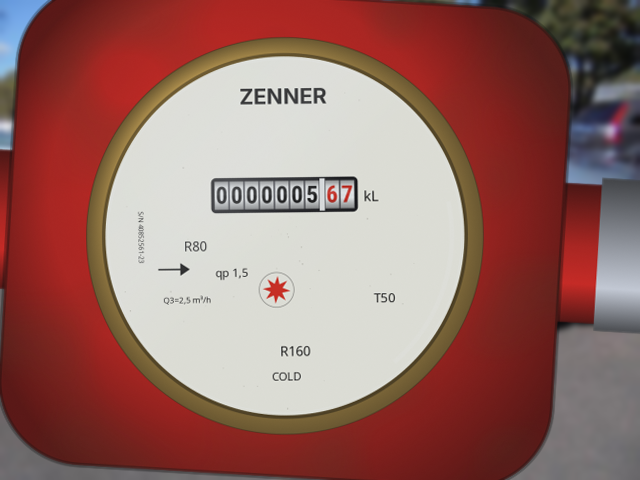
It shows 5.67 (kL)
